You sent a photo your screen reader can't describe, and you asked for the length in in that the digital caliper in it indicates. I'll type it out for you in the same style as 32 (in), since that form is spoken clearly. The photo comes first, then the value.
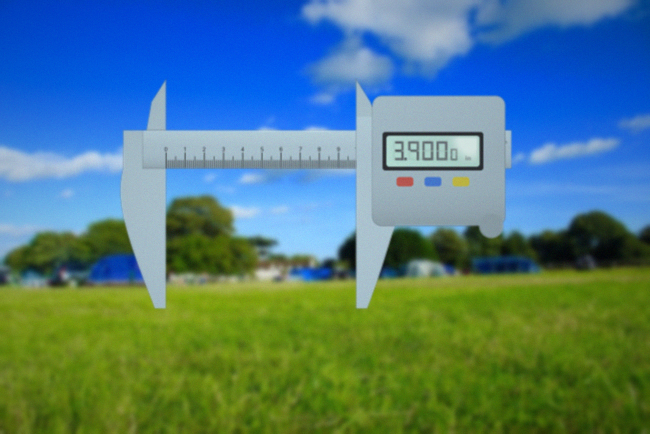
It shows 3.9000 (in)
